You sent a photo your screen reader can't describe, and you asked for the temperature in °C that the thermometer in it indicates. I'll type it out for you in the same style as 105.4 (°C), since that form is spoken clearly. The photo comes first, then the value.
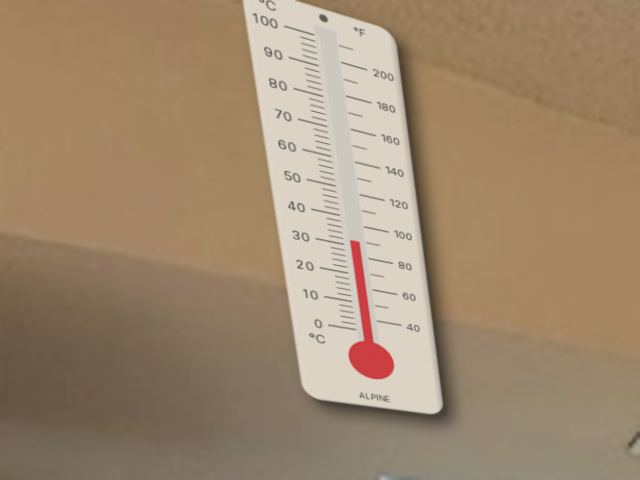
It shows 32 (°C)
